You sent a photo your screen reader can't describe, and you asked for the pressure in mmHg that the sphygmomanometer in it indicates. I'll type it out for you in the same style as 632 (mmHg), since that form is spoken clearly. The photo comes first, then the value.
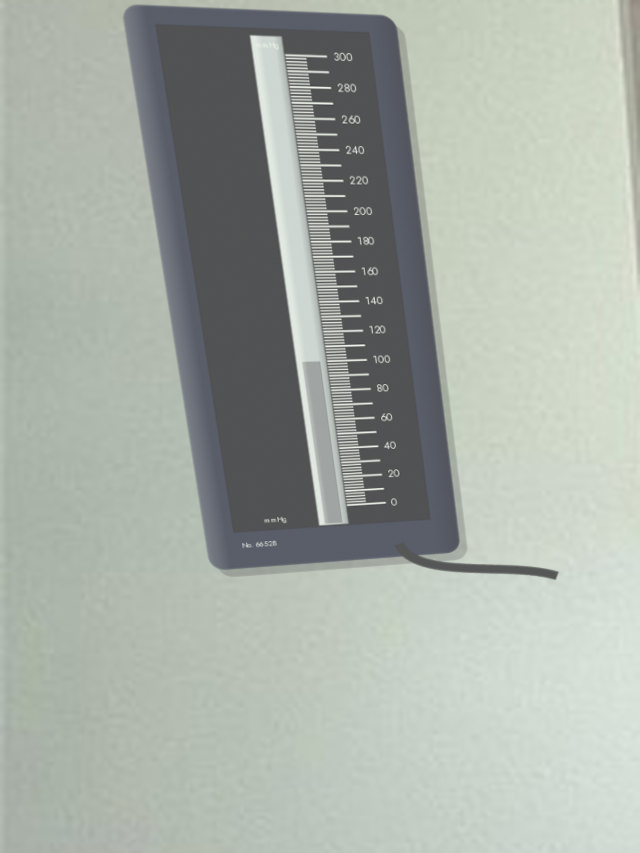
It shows 100 (mmHg)
